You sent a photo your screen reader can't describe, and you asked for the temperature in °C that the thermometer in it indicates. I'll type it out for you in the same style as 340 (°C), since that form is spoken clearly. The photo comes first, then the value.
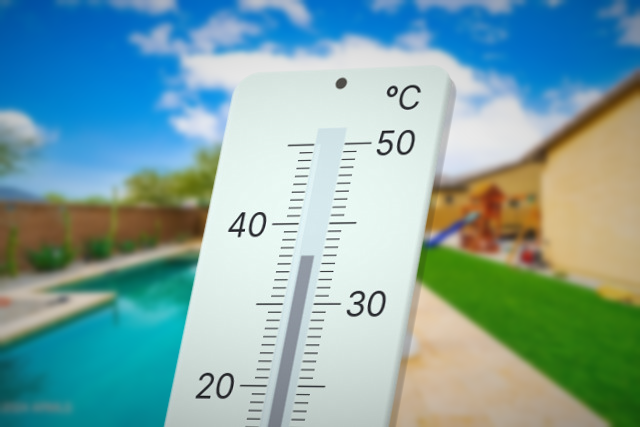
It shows 36 (°C)
